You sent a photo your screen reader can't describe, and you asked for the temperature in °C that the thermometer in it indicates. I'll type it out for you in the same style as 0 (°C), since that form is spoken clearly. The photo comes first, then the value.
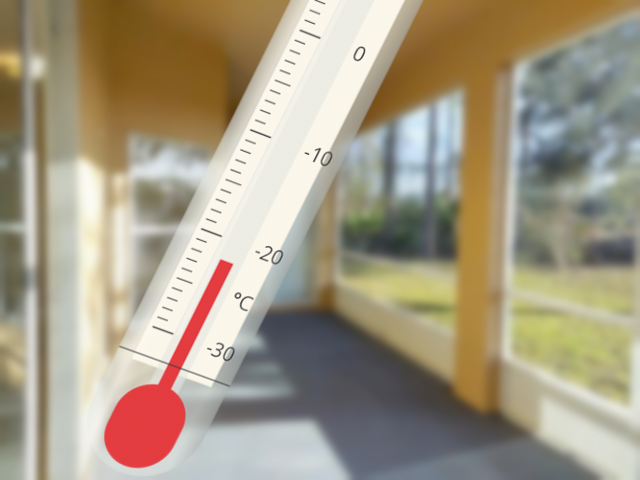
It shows -22 (°C)
